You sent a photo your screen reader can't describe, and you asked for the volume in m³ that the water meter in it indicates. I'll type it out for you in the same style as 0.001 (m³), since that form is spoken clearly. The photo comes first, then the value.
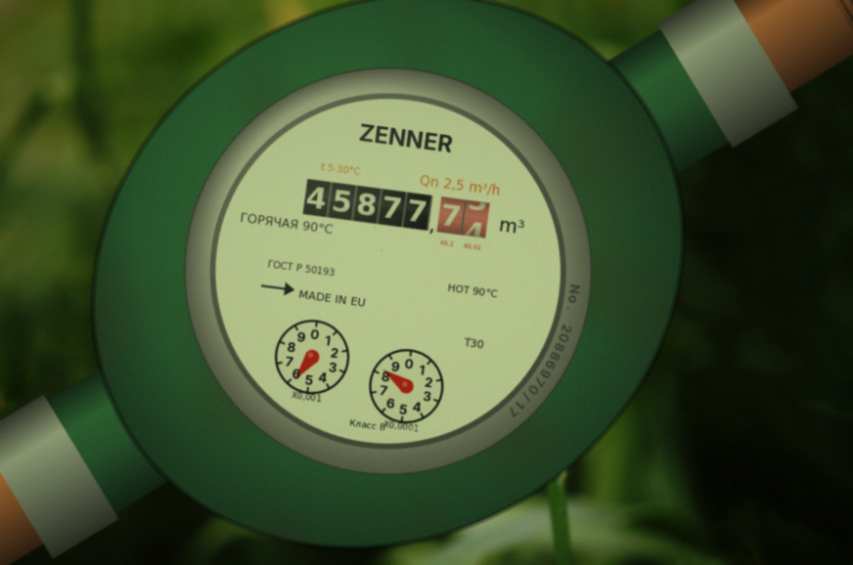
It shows 45877.7358 (m³)
